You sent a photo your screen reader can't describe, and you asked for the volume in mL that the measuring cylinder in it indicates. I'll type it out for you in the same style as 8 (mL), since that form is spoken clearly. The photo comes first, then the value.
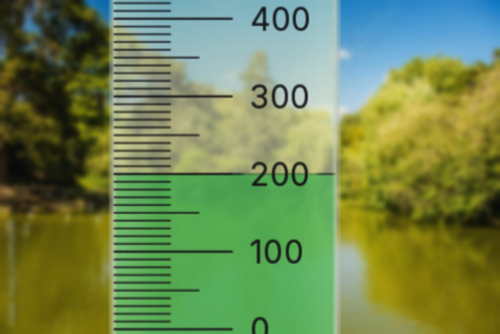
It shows 200 (mL)
